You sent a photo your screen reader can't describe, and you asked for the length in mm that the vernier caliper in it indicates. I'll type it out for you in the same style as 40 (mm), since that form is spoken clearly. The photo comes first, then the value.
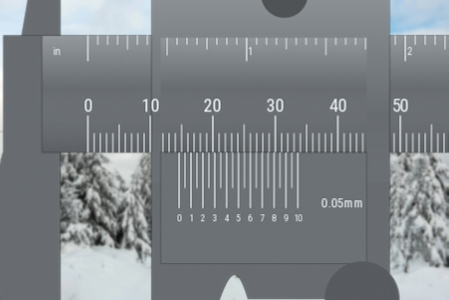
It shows 14.6 (mm)
